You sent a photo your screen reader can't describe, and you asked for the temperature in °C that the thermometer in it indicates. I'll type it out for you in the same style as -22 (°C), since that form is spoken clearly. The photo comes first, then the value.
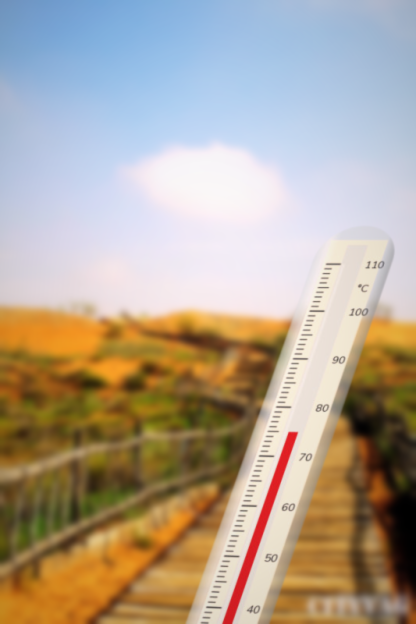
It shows 75 (°C)
